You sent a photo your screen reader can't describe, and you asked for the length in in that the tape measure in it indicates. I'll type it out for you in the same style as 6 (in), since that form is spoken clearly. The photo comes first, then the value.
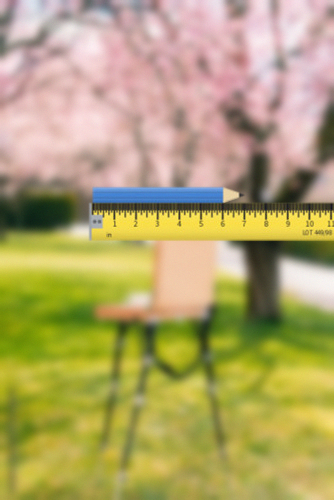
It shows 7 (in)
